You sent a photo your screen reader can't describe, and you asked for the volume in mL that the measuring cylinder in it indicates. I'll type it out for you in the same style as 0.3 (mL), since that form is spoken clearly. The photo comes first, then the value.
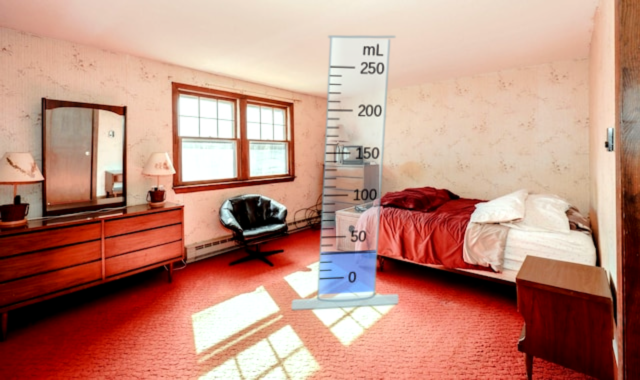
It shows 30 (mL)
